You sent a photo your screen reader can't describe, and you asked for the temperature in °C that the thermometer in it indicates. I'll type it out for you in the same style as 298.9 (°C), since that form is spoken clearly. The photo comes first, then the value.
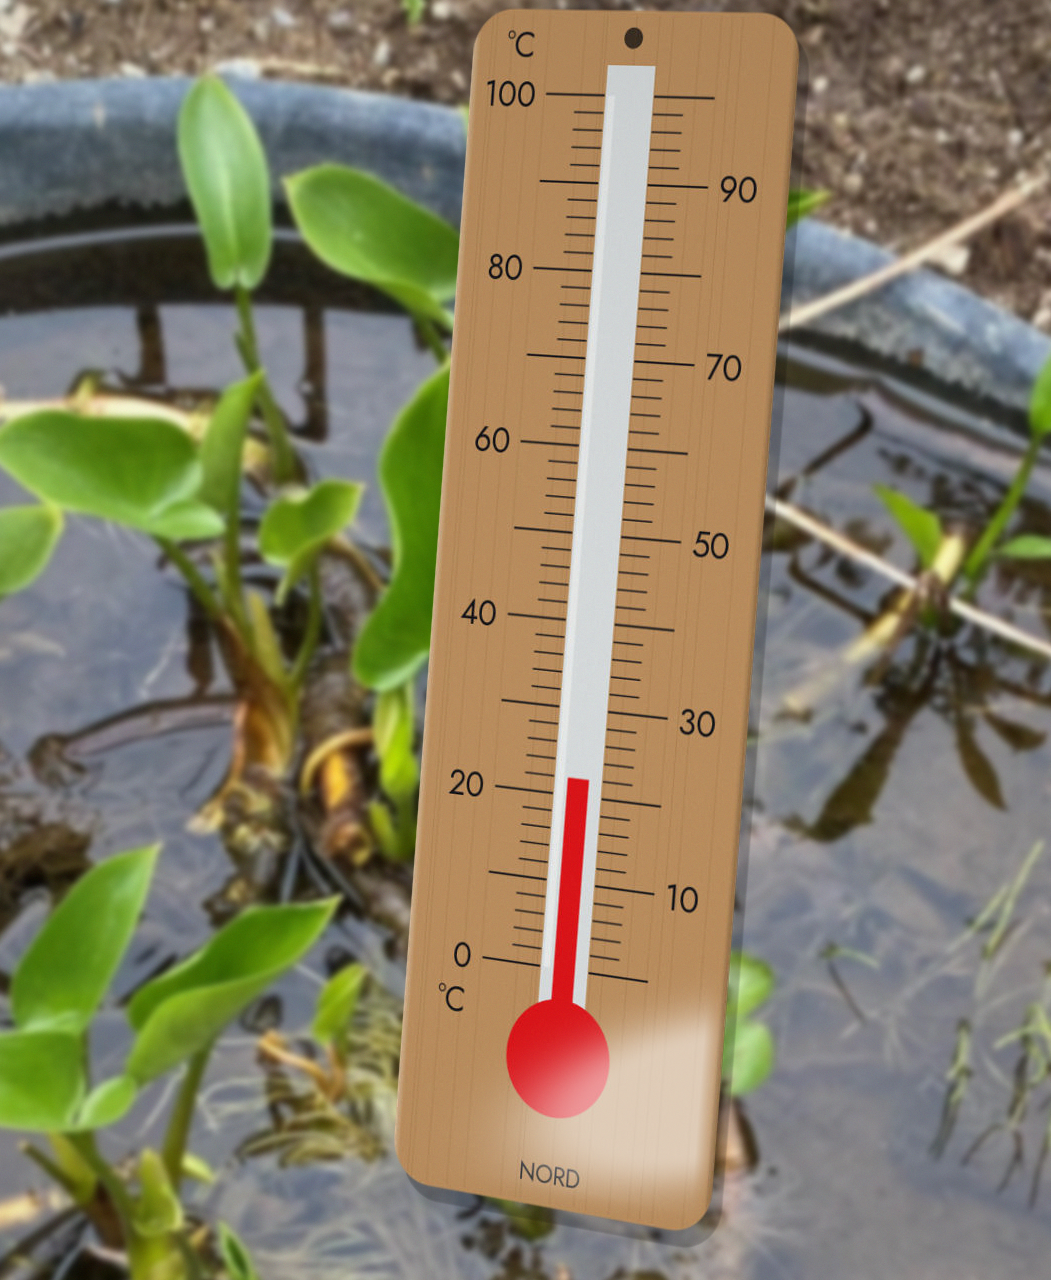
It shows 22 (°C)
